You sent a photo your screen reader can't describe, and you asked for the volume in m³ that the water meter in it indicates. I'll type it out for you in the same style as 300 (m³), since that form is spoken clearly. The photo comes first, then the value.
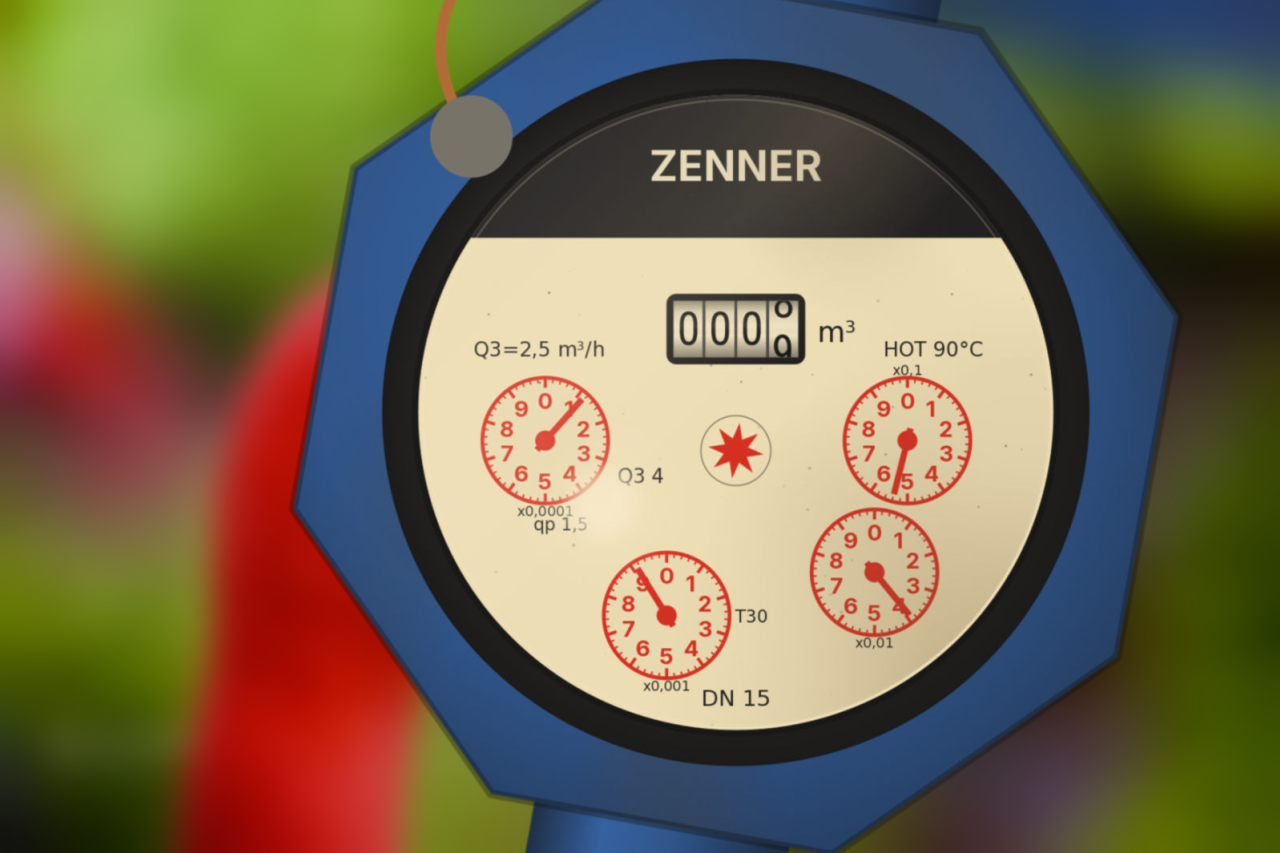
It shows 8.5391 (m³)
